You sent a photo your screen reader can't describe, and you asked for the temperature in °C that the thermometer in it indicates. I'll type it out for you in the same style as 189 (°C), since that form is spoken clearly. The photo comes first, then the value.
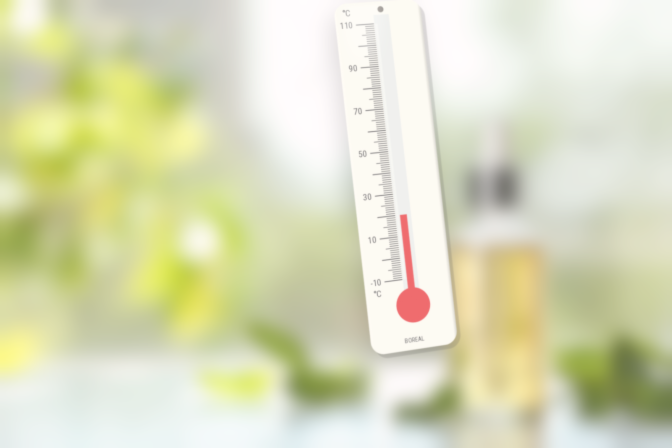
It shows 20 (°C)
